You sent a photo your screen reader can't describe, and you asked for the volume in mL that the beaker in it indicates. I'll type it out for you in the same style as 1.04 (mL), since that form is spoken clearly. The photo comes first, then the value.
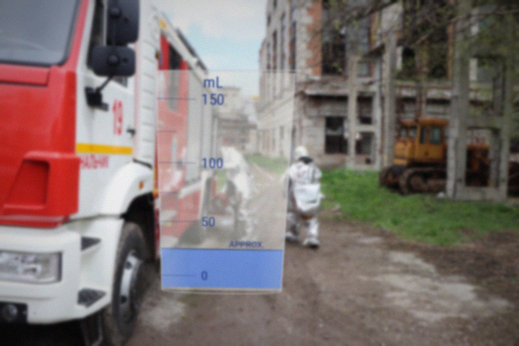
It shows 25 (mL)
